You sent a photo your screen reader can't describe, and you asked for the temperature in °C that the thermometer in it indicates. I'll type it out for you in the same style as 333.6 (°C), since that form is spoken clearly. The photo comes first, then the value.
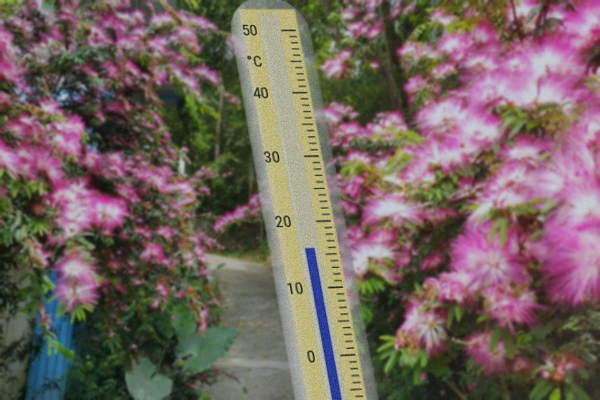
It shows 16 (°C)
